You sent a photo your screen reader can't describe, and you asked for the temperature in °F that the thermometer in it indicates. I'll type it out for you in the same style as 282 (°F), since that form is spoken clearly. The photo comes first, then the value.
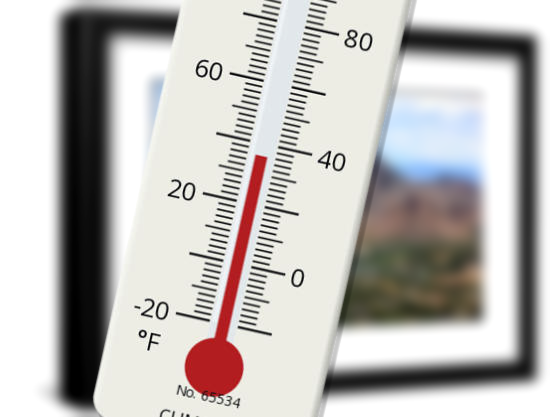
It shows 36 (°F)
